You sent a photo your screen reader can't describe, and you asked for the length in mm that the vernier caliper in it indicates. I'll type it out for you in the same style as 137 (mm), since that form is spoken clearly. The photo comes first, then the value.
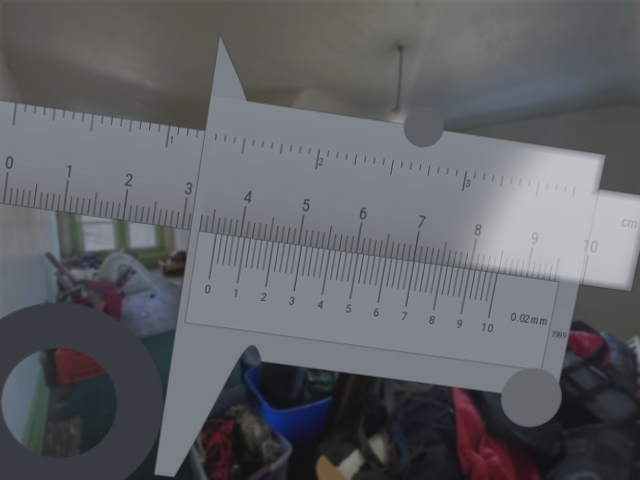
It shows 35.8 (mm)
